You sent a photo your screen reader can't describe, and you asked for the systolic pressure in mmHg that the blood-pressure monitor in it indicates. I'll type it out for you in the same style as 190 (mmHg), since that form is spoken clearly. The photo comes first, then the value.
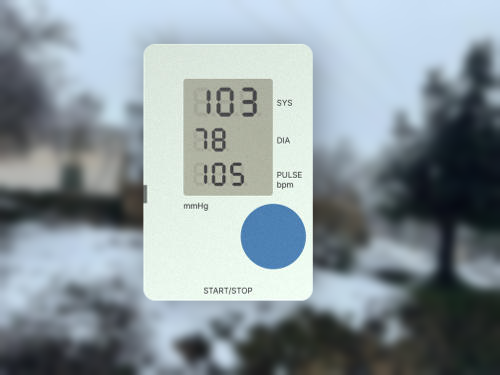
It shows 103 (mmHg)
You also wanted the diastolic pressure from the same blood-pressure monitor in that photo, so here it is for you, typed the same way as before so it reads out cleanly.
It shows 78 (mmHg)
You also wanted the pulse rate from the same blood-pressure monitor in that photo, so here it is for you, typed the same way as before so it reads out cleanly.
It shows 105 (bpm)
